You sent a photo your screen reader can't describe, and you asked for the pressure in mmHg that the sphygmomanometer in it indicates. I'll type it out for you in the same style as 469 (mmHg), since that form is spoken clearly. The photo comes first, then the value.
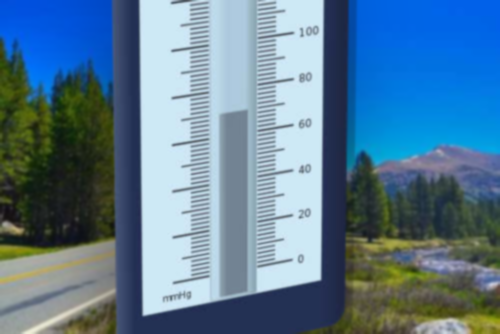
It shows 70 (mmHg)
